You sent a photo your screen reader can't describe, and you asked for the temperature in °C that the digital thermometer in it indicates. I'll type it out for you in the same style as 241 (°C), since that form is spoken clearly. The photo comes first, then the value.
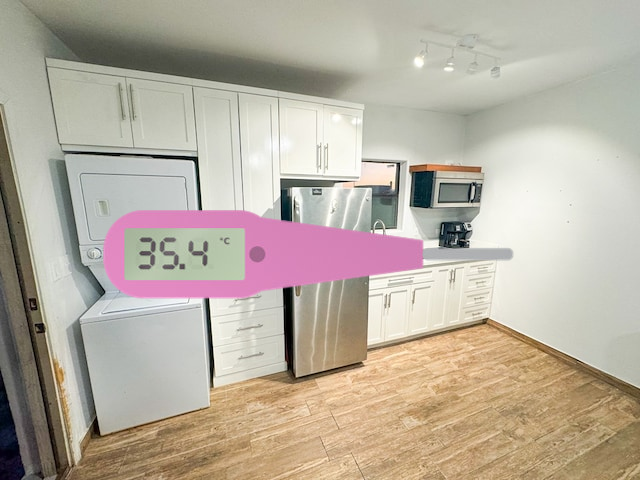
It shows 35.4 (°C)
